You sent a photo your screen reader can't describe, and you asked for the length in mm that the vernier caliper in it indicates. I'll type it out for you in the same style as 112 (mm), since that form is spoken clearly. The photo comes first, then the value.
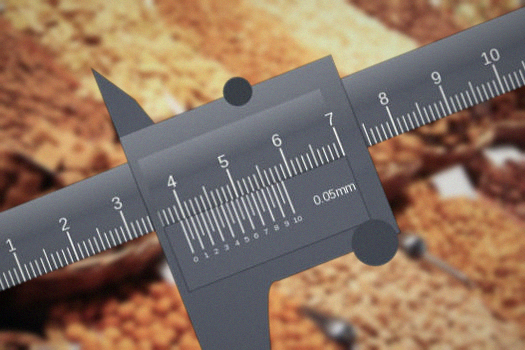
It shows 39.2 (mm)
